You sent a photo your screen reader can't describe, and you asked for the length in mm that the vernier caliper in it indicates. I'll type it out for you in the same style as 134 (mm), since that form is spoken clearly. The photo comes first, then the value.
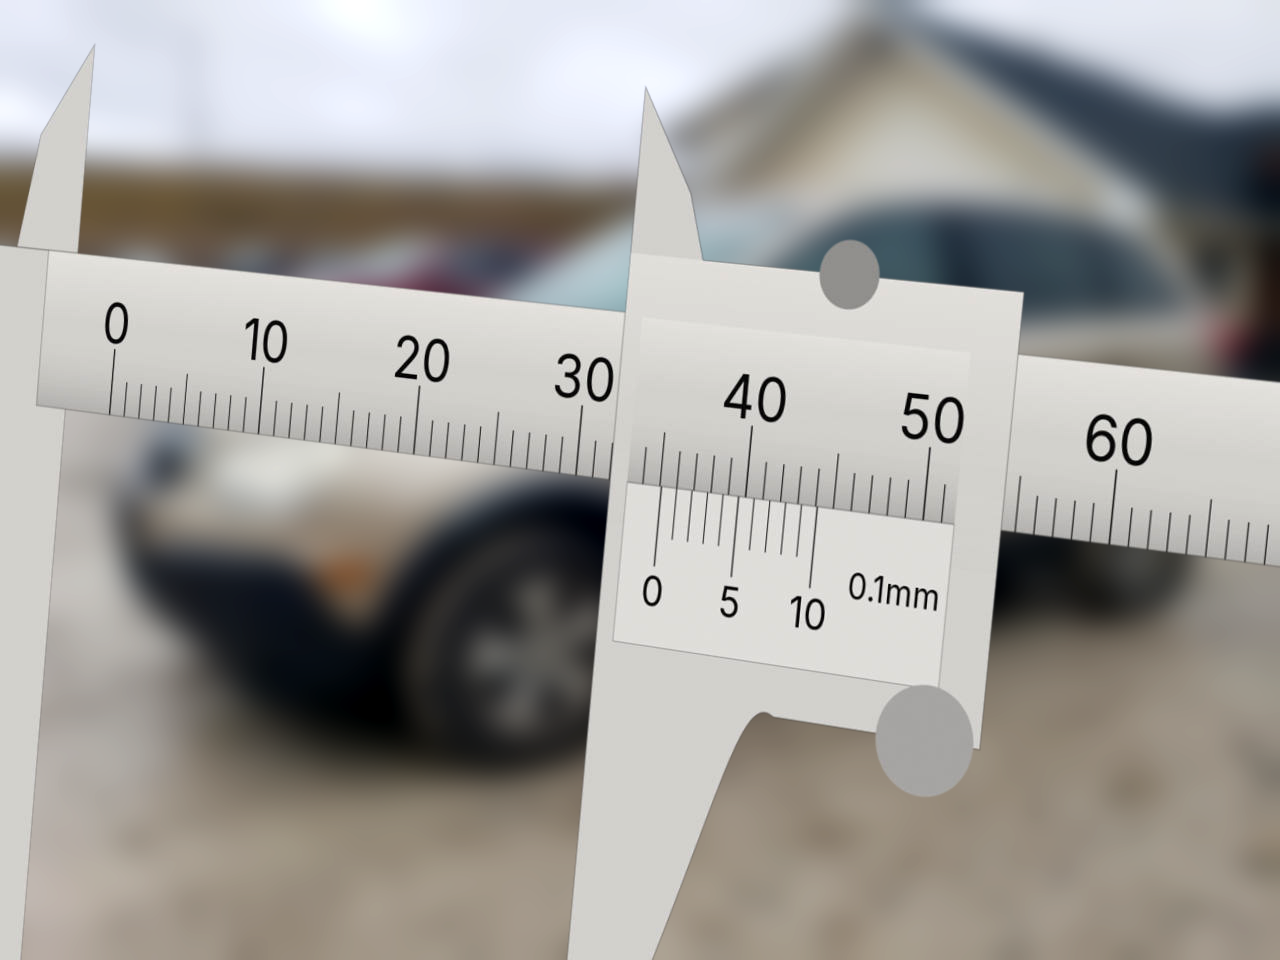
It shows 35.1 (mm)
